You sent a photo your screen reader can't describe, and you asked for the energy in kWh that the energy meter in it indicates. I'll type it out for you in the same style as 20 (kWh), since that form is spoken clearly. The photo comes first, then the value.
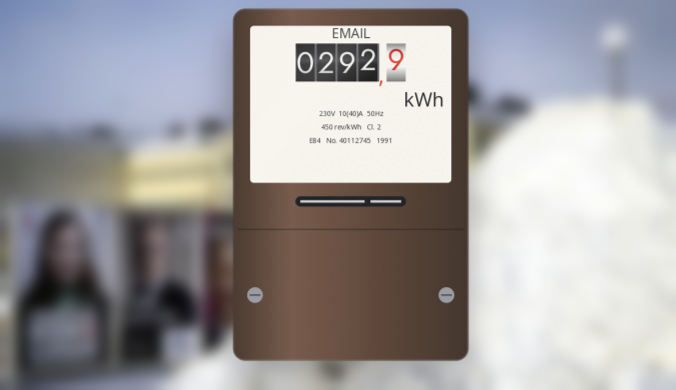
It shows 292.9 (kWh)
